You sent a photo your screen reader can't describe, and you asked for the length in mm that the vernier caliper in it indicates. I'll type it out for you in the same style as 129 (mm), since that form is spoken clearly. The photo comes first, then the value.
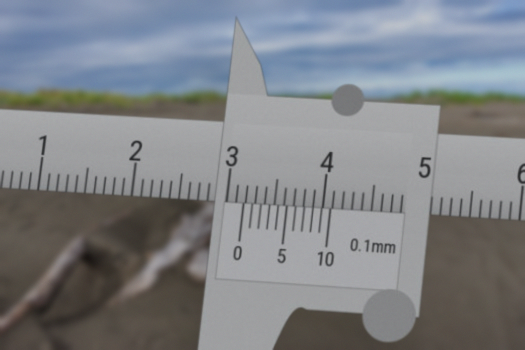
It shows 31.8 (mm)
